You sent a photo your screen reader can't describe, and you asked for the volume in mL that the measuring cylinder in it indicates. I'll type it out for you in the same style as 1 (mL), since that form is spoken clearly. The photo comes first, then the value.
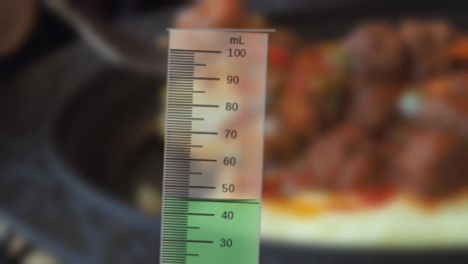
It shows 45 (mL)
